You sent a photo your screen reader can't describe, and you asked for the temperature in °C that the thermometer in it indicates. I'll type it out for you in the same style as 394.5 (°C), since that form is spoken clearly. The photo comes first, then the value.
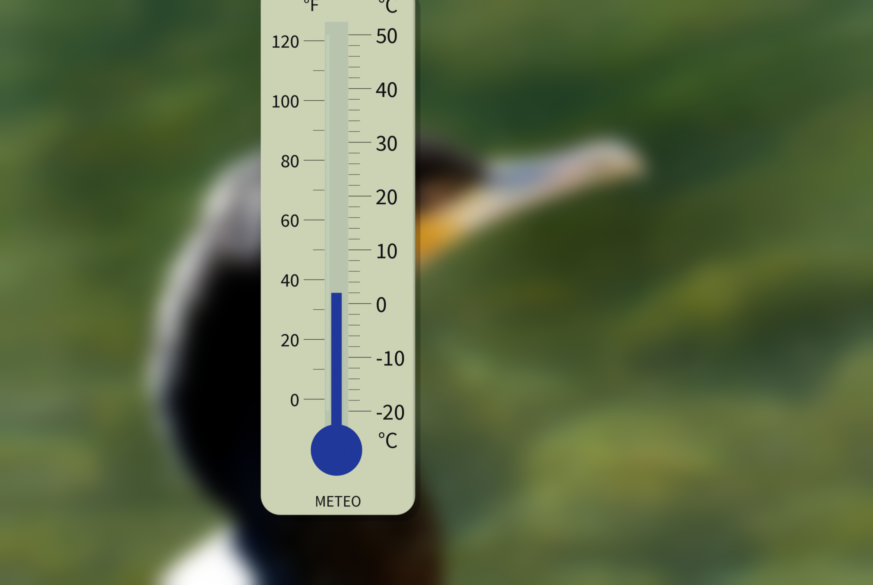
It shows 2 (°C)
